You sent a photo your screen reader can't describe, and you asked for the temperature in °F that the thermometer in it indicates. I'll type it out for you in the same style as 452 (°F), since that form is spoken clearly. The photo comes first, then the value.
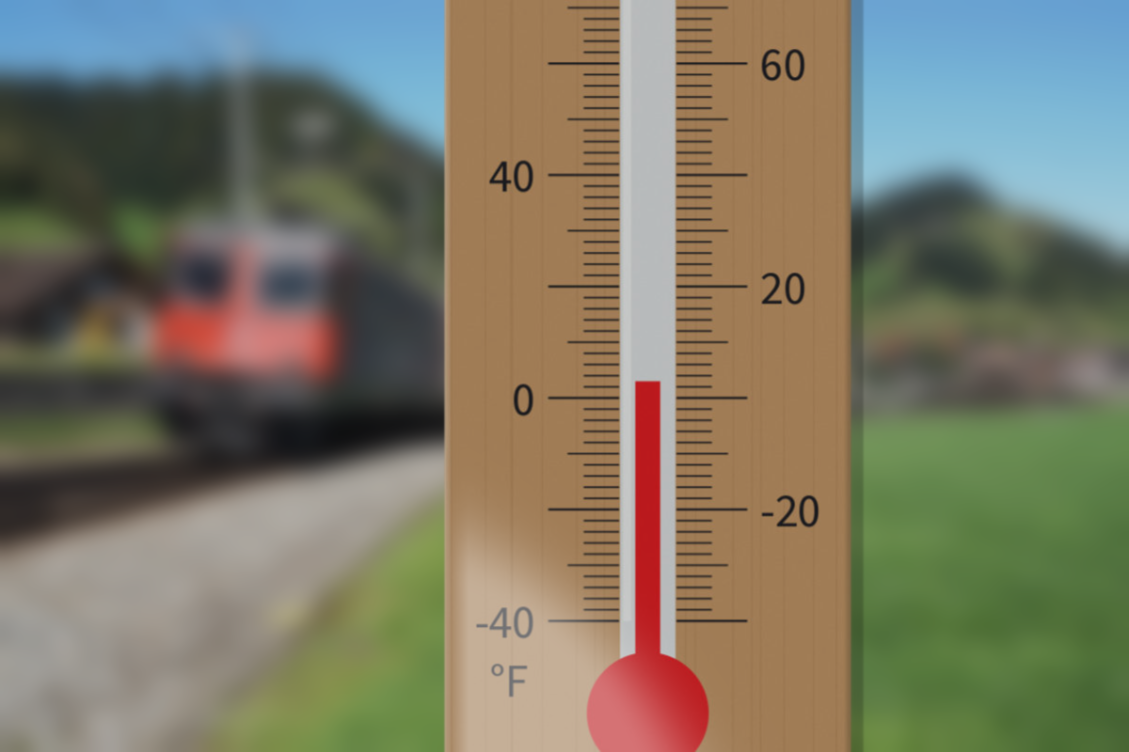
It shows 3 (°F)
